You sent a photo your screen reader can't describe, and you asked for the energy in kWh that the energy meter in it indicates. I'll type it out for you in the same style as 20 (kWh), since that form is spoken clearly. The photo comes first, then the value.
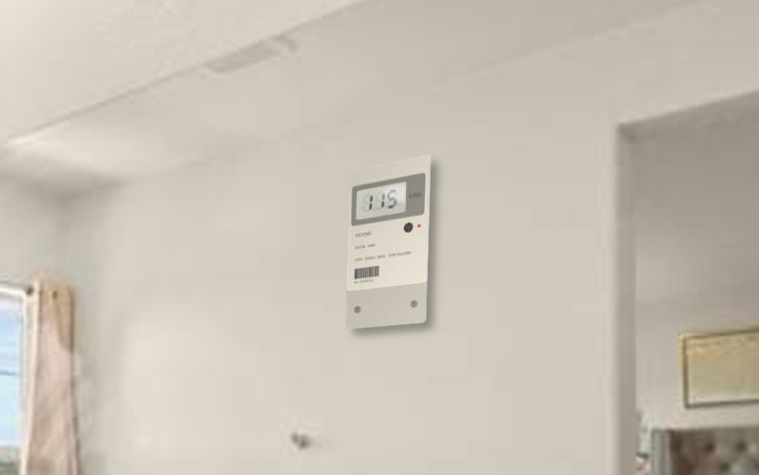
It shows 115 (kWh)
